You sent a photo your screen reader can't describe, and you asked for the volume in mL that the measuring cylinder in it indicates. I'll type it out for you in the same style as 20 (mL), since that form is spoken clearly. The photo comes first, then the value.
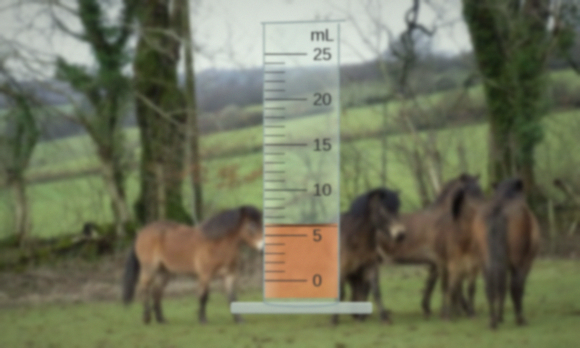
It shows 6 (mL)
